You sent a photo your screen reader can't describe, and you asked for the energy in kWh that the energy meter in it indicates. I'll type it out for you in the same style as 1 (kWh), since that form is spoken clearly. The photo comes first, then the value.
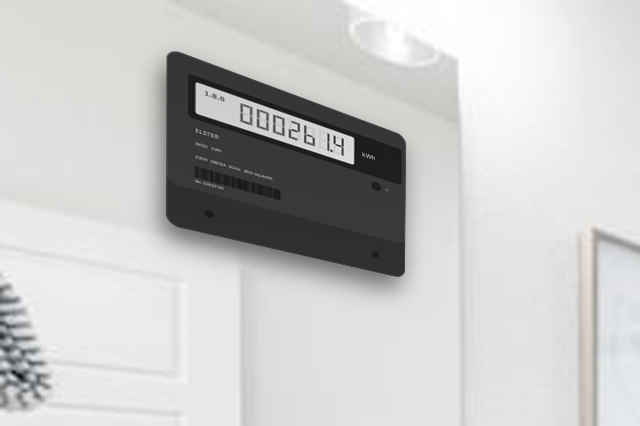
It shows 261.4 (kWh)
